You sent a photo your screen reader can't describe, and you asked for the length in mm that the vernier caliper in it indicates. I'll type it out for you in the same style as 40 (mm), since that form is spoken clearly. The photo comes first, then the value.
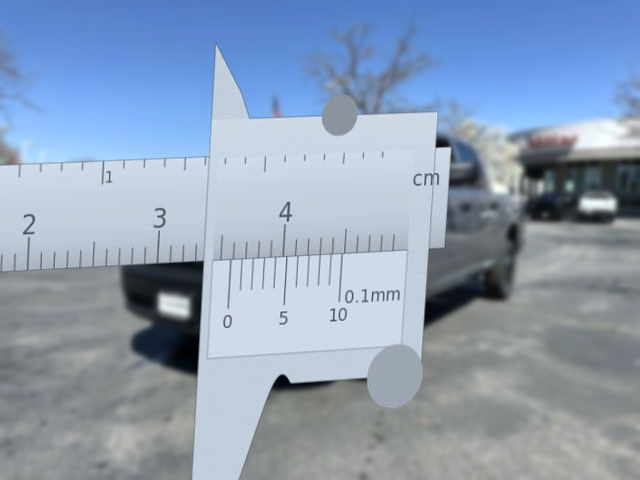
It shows 35.8 (mm)
